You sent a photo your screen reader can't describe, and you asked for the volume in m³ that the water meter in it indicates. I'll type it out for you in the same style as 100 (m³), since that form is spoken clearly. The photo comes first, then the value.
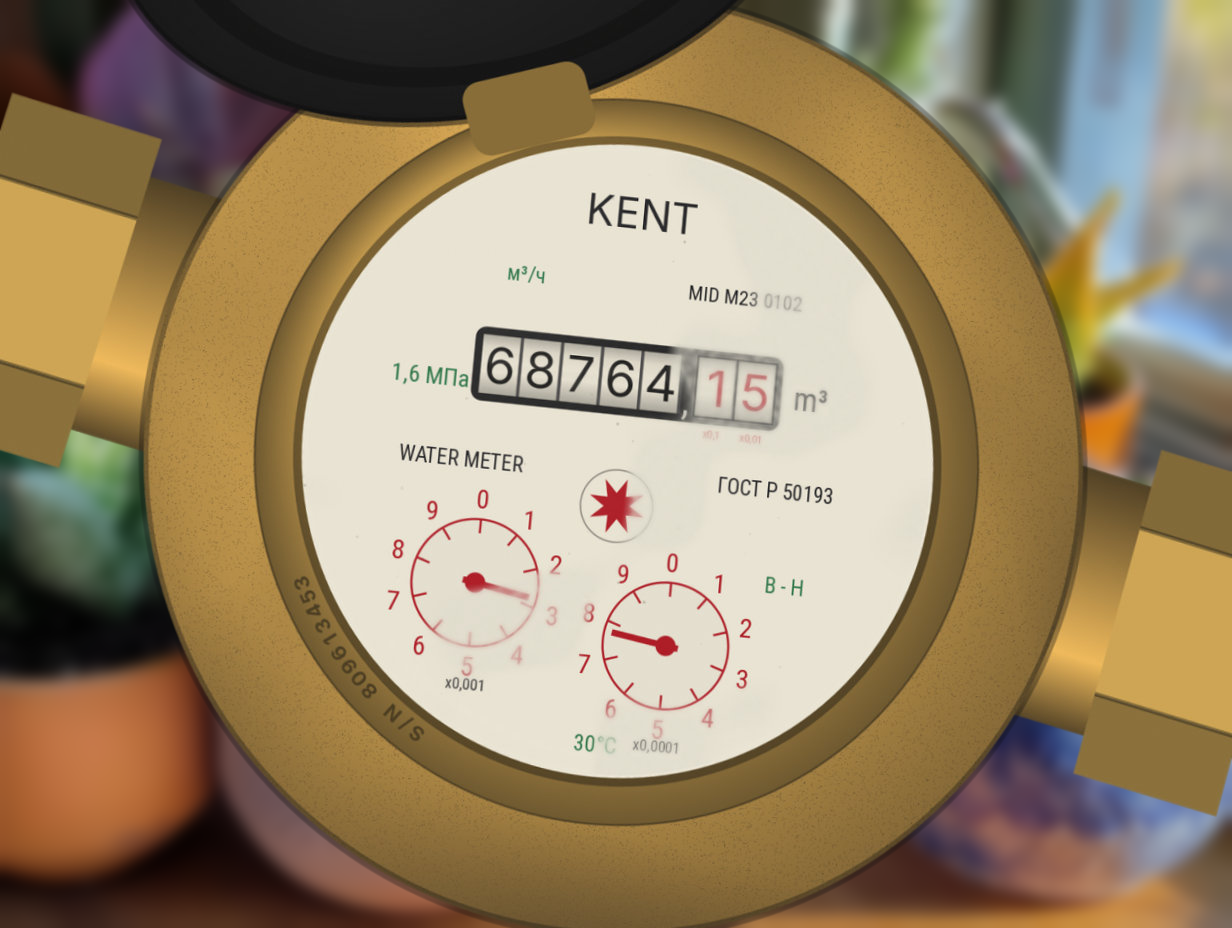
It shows 68764.1527 (m³)
